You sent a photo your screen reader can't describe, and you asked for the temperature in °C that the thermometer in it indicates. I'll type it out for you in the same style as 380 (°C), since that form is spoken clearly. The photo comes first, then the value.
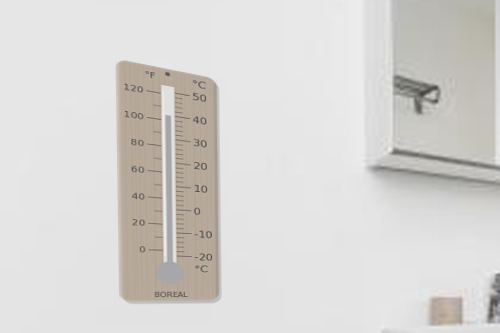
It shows 40 (°C)
